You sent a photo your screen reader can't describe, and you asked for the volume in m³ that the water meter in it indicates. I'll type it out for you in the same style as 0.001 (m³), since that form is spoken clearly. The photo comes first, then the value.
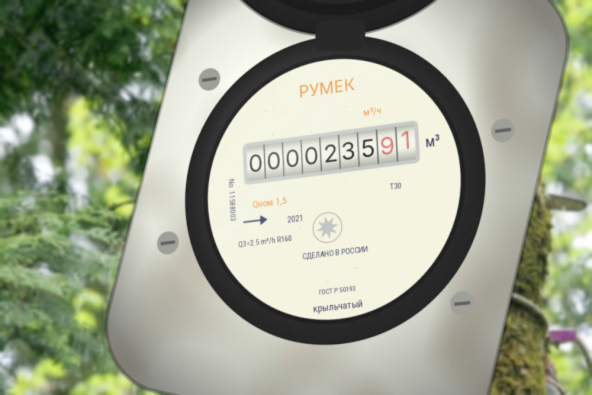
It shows 235.91 (m³)
